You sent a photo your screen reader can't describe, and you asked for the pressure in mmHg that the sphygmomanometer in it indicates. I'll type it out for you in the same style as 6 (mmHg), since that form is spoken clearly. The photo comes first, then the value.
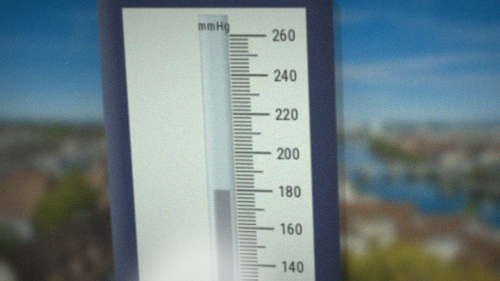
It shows 180 (mmHg)
